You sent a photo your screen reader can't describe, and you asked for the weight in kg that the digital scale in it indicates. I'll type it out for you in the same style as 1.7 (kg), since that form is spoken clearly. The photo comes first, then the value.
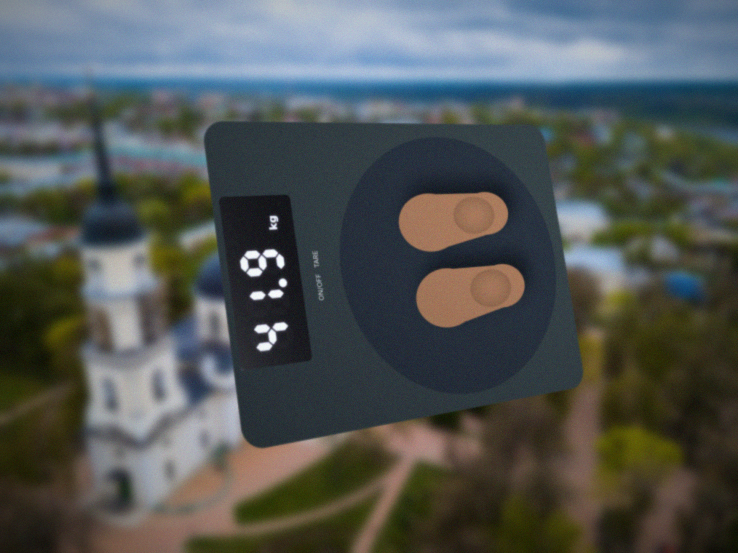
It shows 41.9 (kg)
